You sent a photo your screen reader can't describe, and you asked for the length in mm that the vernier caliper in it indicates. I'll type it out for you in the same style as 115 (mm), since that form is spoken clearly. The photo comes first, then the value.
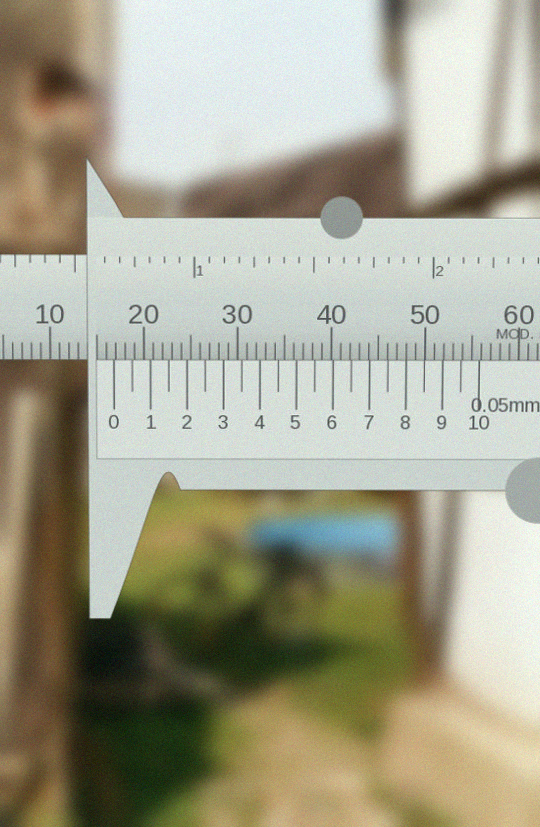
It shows 16.8 (mm)
